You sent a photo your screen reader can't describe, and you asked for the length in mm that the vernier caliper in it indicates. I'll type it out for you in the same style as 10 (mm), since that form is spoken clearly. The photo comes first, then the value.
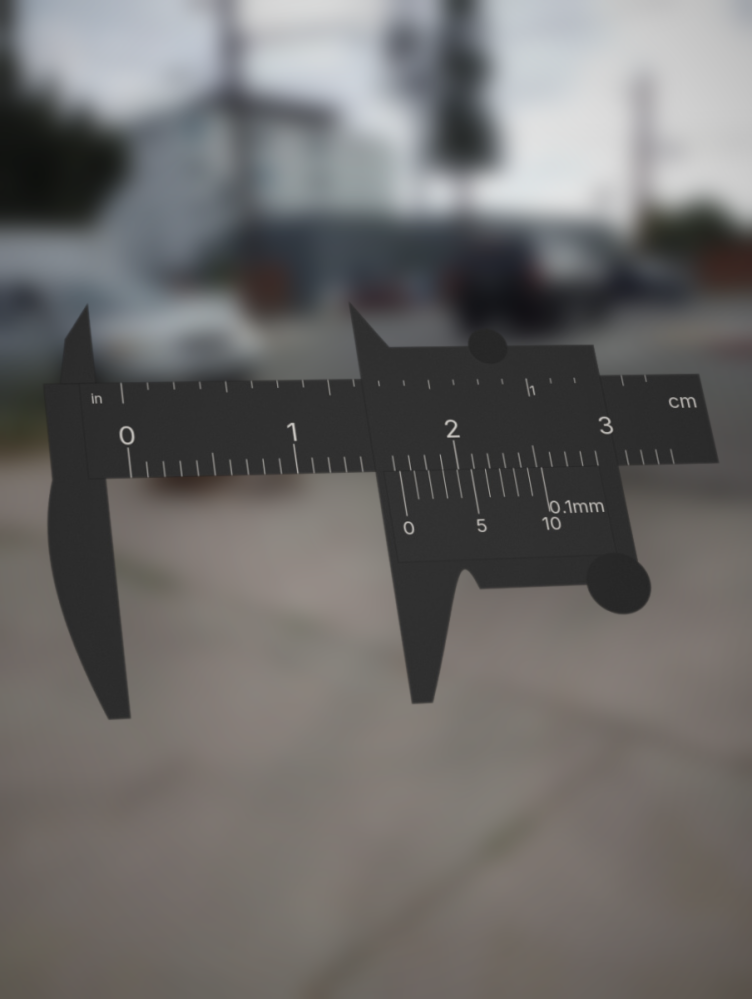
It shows 16.3 (mm)
